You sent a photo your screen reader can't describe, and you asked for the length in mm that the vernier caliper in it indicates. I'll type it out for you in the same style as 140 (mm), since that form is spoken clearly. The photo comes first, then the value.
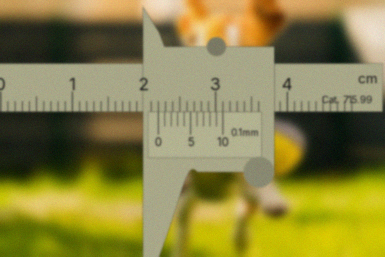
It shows 22.0 (mm)
